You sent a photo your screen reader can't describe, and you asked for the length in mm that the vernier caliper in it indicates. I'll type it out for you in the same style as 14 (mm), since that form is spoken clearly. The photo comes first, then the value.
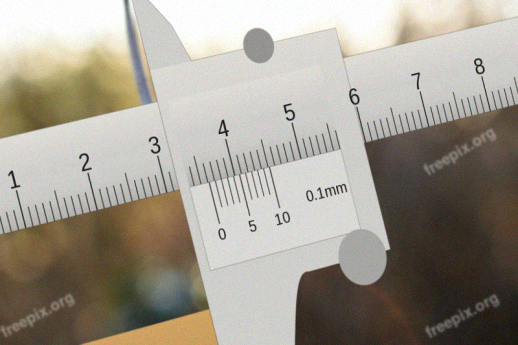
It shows 36.2 (mm)
